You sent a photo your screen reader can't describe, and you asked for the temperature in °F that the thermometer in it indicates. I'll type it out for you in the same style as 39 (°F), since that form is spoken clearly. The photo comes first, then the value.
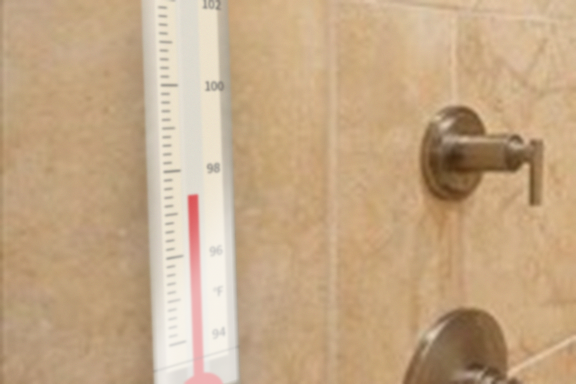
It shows 97.4 (°F)
